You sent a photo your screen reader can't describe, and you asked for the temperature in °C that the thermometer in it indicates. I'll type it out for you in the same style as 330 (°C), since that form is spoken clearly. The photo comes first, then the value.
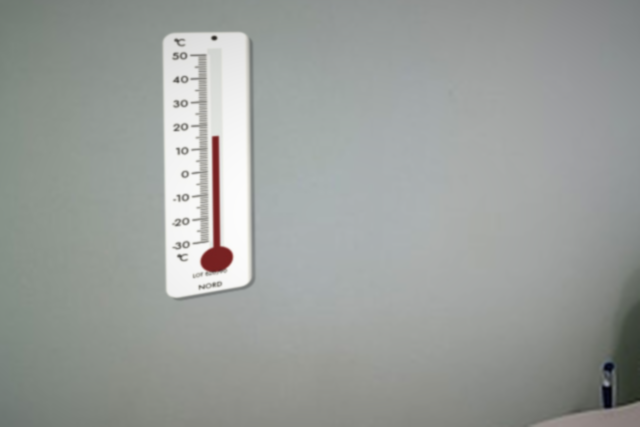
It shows 15 (°C)
